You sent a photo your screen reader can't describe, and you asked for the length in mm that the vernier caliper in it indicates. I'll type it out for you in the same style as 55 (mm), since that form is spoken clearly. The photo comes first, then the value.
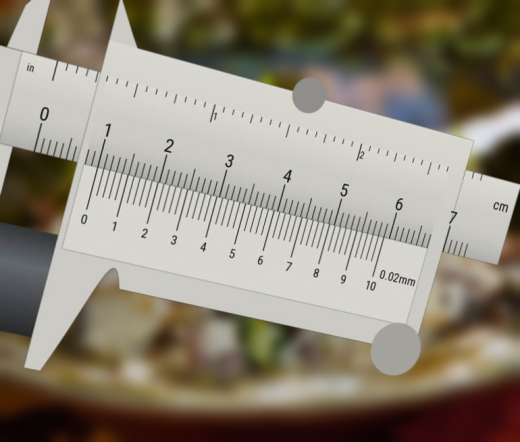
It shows 10.0 (mm)
